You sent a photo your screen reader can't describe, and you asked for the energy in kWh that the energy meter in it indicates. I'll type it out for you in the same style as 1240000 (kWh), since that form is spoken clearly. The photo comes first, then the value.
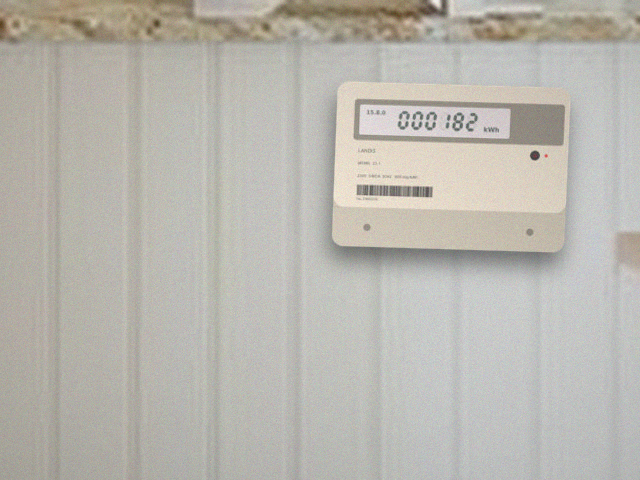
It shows 182 (kWh)
